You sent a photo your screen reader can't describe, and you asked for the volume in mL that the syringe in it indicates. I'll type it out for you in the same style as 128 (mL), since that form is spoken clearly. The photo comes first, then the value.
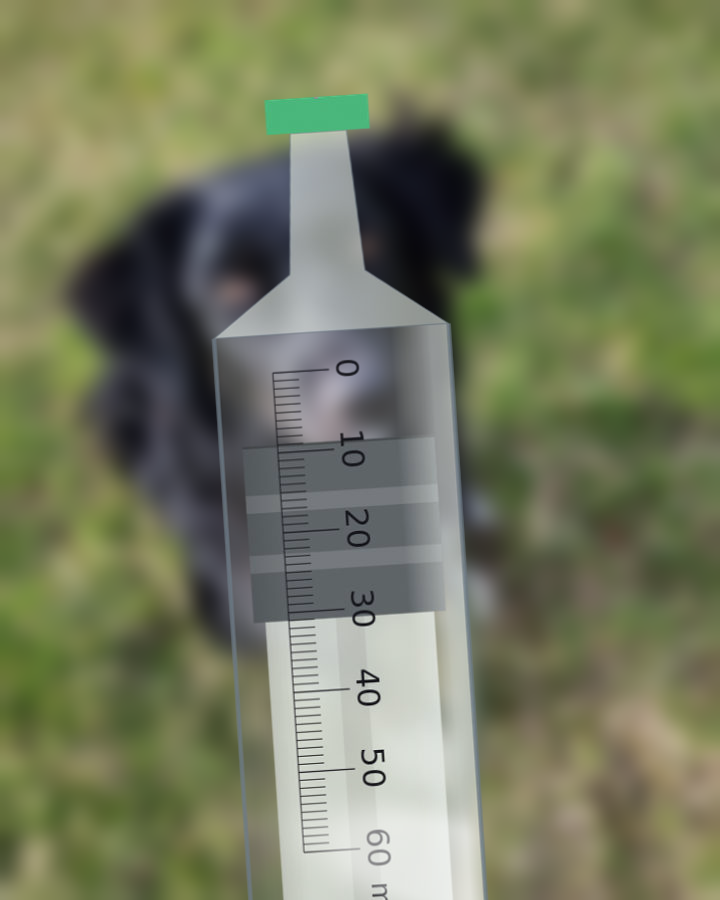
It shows 9 (mL)
